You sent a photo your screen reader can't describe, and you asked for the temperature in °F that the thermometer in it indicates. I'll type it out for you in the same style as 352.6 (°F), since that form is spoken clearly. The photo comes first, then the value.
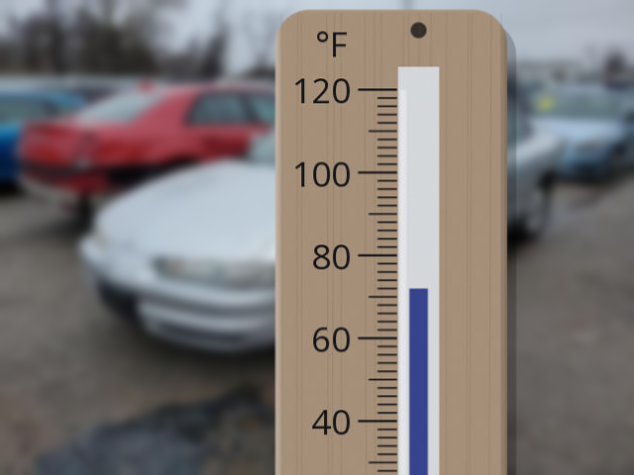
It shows 72 (°F)
